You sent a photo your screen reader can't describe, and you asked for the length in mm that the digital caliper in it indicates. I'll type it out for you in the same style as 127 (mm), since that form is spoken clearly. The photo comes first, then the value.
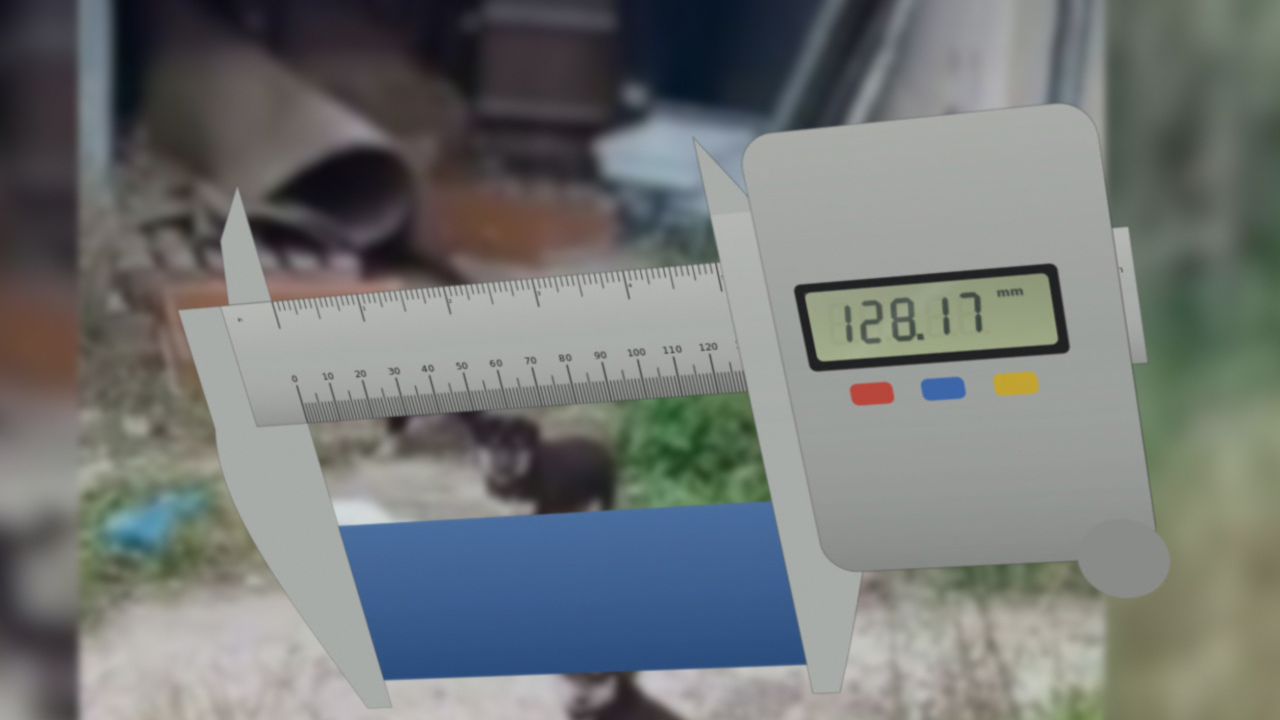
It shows 128.17 (mm)
